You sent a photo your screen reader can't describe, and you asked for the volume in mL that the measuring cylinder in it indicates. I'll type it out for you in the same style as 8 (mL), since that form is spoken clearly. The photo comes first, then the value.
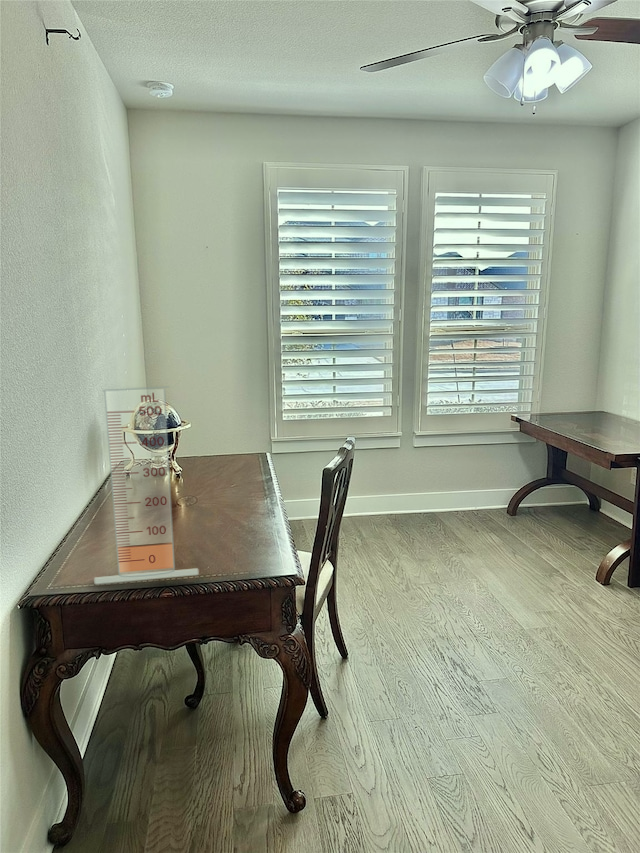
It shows 50 (mL)
